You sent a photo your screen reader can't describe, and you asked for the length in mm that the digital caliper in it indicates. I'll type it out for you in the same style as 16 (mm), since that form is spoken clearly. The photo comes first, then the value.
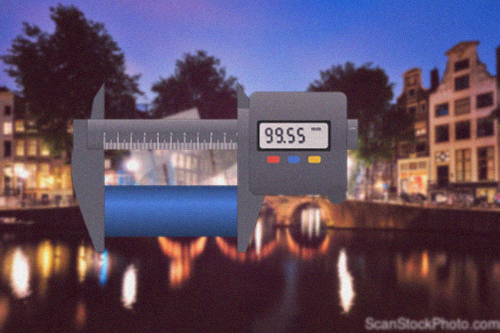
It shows 99.55 (mm)
